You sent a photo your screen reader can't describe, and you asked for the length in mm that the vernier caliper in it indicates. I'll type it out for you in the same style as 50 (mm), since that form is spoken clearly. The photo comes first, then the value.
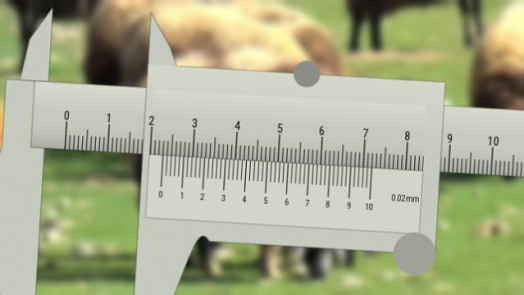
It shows 23.0 (mm)
